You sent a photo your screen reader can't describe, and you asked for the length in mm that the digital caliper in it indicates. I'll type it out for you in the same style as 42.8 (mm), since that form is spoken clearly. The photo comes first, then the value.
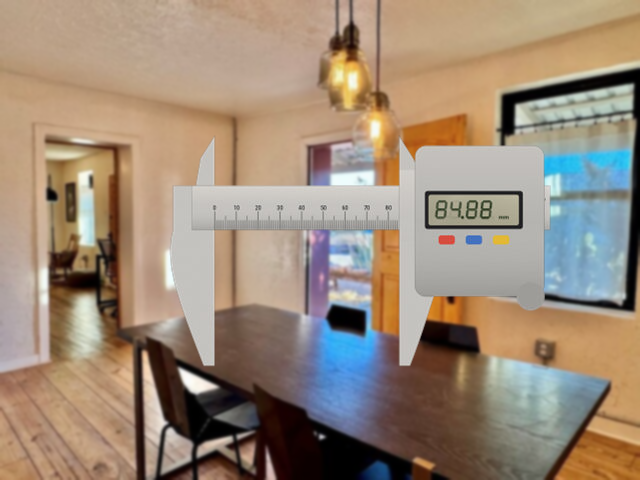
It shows 84.88 (mm)
